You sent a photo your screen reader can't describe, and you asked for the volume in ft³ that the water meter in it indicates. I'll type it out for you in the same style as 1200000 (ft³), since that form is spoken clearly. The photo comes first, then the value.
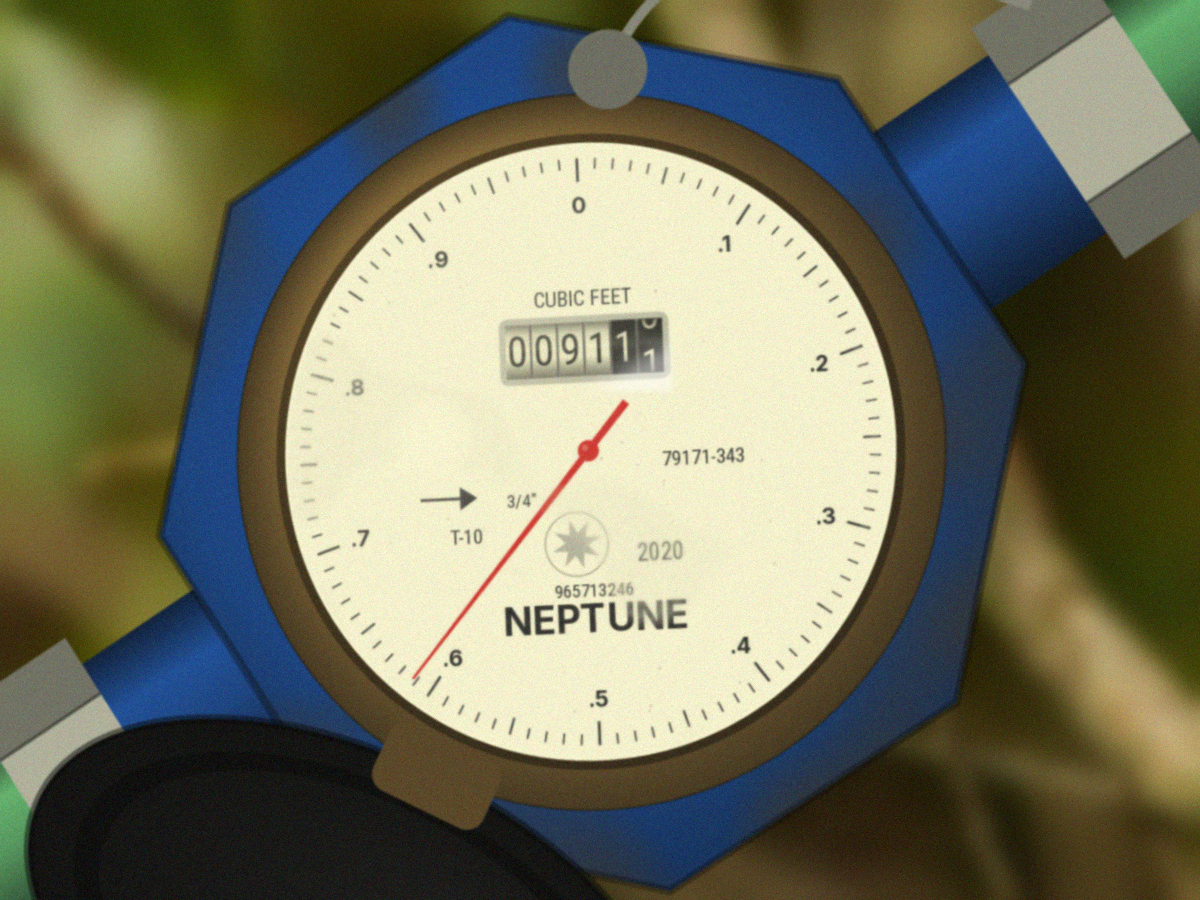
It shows 9110.61 (ft³)
